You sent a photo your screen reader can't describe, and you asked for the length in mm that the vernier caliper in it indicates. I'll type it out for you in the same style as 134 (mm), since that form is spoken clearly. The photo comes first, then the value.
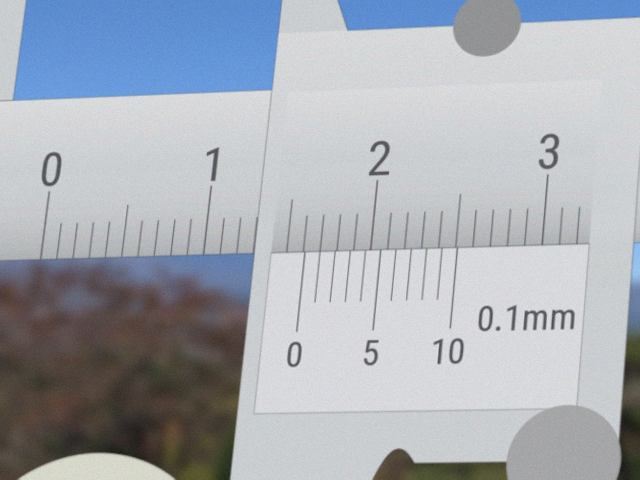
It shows 16.1 (mm)
